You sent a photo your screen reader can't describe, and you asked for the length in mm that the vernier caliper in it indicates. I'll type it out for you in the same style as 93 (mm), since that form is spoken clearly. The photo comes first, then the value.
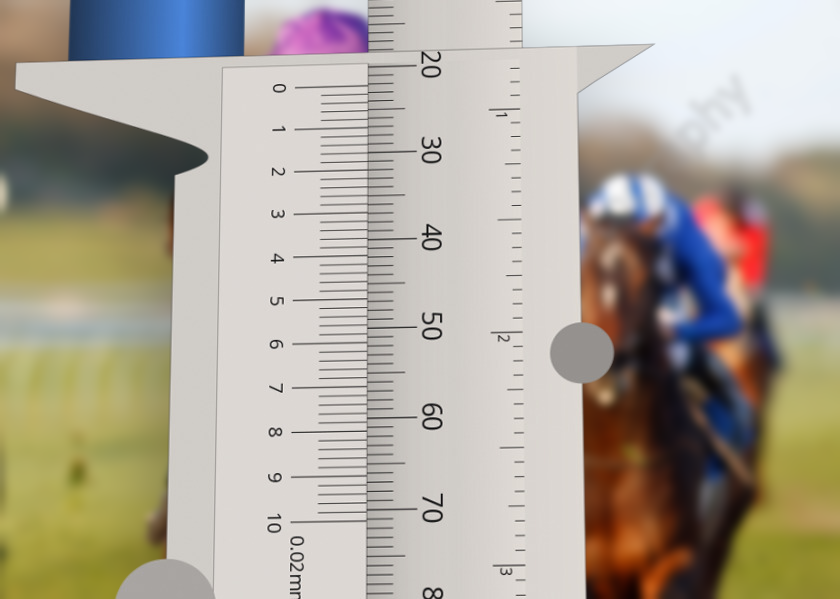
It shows 22.2 (mm)
